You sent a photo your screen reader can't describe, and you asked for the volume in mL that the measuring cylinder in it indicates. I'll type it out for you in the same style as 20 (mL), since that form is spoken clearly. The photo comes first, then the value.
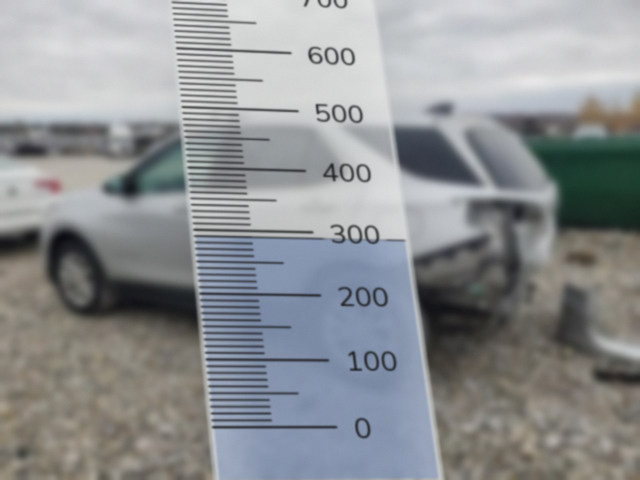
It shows 290 (mL)
